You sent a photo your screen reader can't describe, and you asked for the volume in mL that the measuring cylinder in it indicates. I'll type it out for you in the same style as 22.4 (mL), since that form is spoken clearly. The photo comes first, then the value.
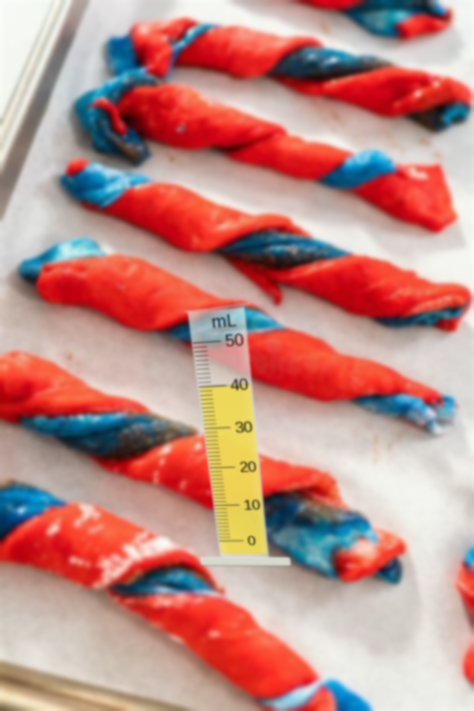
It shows 40 (mL)
